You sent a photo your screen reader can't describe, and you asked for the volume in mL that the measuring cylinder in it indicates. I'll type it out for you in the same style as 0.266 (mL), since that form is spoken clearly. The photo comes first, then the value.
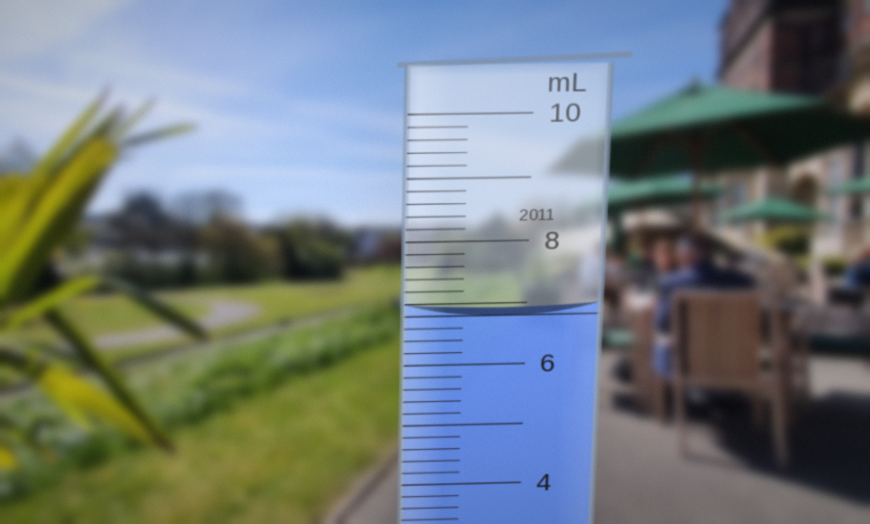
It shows 6.8 (mL)
